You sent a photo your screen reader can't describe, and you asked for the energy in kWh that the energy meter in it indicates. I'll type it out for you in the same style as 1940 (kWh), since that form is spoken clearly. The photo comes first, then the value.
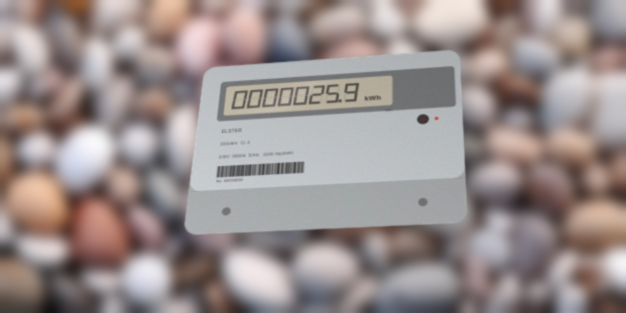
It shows 25.9 (kWh)
